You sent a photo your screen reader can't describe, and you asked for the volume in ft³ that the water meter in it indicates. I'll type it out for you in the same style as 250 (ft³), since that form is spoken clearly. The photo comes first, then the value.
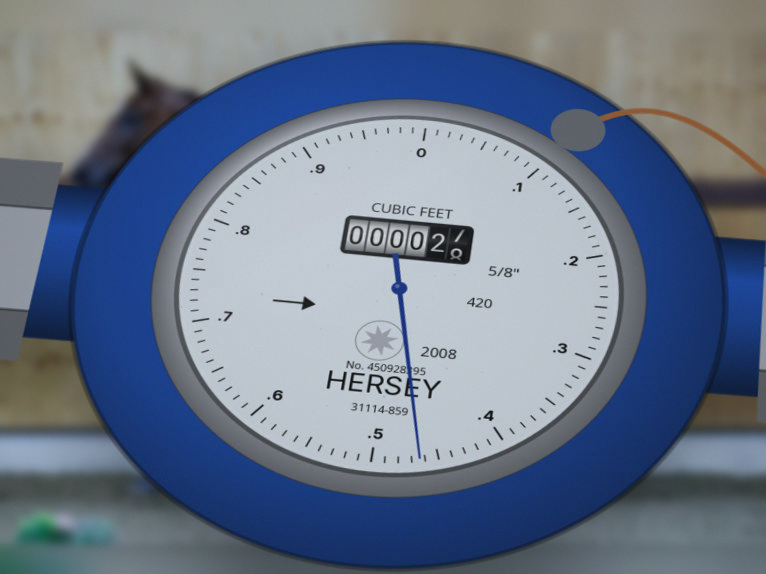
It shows 27.46 (ft³)
